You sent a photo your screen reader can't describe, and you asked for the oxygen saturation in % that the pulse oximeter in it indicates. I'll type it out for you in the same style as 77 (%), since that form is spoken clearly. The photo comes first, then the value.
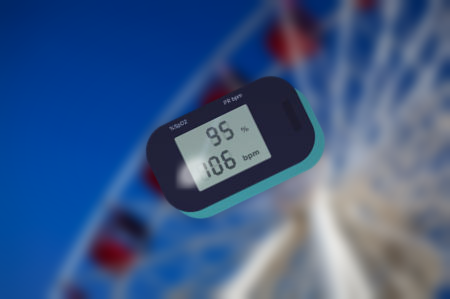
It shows 95 (%)
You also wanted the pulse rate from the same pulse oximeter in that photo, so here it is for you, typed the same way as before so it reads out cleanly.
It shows 106 (bpm)
